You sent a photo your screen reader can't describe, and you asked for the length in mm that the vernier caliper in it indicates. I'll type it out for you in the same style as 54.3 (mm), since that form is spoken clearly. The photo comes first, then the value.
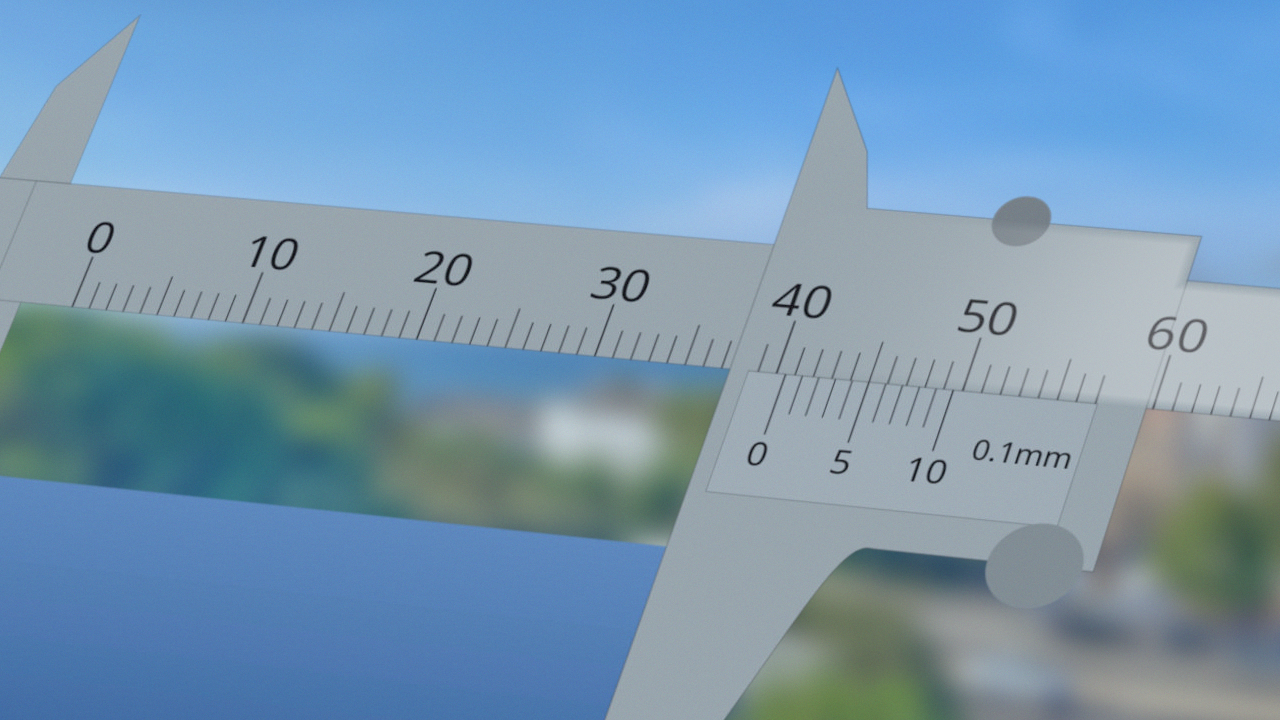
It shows 40.5 (mm)
